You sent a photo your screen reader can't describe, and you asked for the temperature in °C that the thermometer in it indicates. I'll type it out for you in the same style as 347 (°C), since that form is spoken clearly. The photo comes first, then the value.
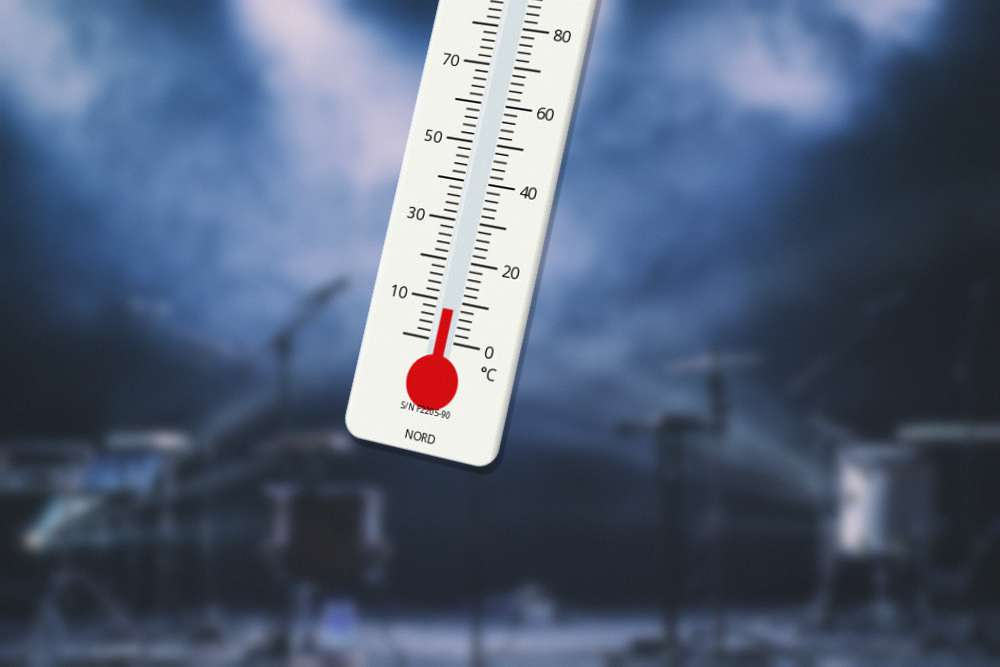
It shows 8 (°C)
